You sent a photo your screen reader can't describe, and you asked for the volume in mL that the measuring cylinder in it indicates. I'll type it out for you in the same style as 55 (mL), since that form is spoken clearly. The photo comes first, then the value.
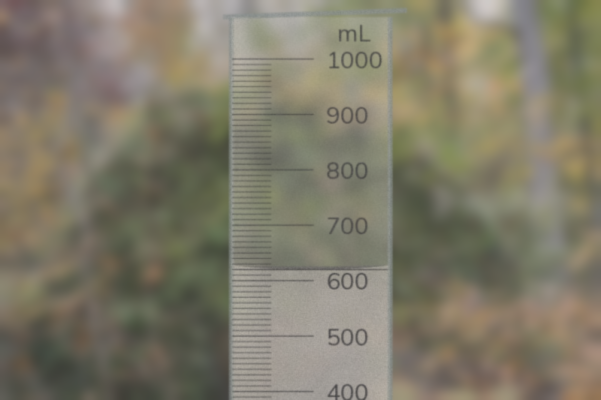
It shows 620 (mL)
